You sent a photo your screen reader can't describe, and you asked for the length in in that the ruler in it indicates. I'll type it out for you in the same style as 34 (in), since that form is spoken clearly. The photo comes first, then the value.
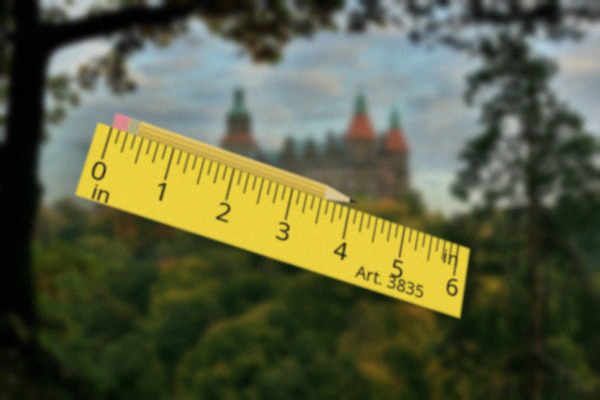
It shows 4.125 (in)
